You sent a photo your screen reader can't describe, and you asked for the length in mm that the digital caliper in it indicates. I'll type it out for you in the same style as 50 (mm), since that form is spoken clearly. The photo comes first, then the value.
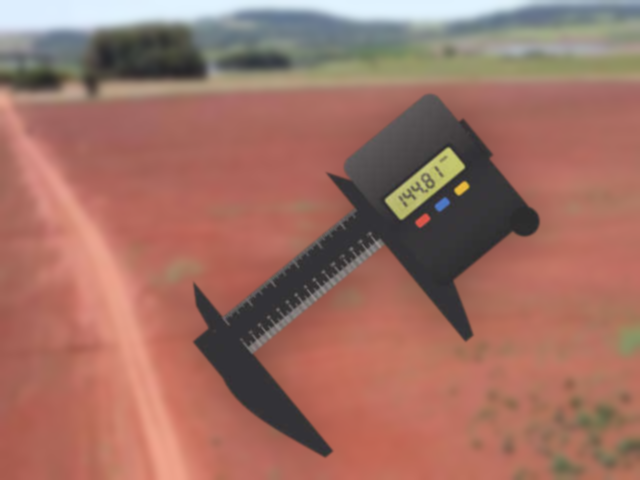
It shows 144.81 (mm)
